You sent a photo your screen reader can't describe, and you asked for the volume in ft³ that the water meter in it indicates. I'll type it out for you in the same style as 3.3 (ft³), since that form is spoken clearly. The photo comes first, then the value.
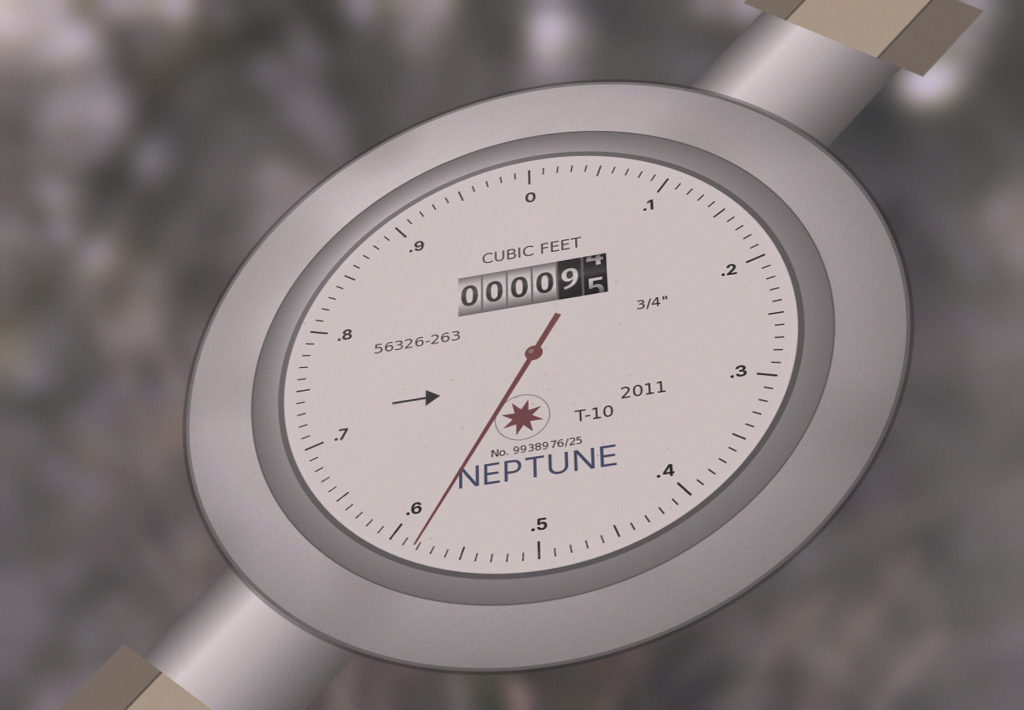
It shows 94.58 (ft³)
